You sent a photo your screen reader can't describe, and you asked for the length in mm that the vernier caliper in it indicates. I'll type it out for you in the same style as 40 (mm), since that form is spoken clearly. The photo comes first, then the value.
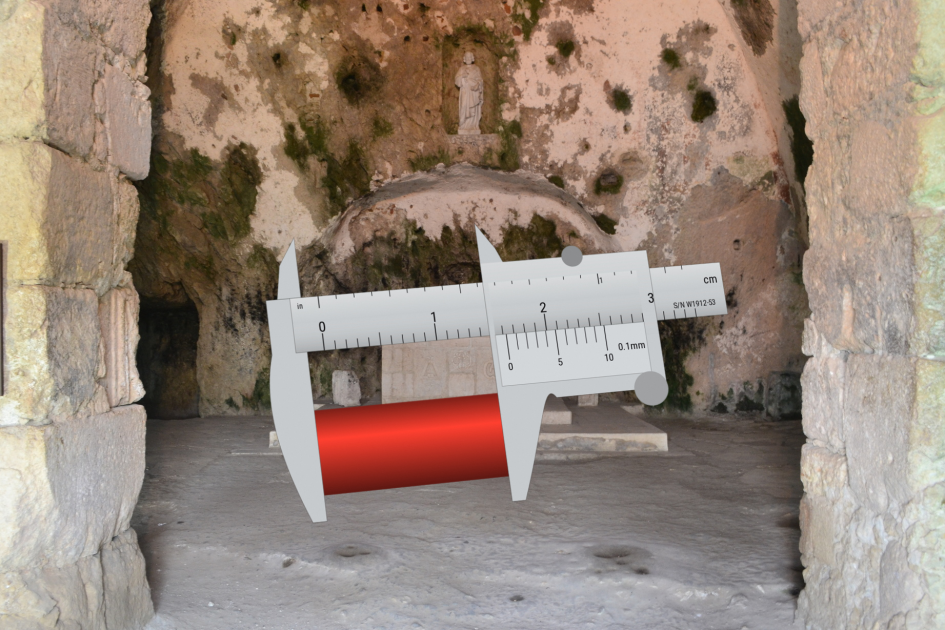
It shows 16.3 (mm)
